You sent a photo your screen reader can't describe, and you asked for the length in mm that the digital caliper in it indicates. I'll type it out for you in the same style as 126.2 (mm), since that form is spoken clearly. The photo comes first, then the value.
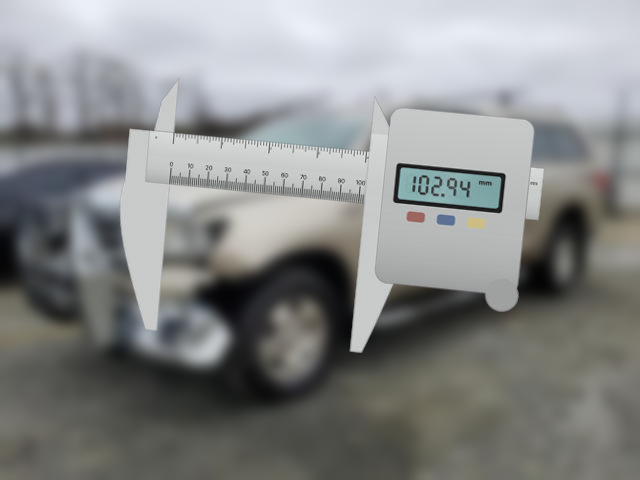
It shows 102.94 (mm)
